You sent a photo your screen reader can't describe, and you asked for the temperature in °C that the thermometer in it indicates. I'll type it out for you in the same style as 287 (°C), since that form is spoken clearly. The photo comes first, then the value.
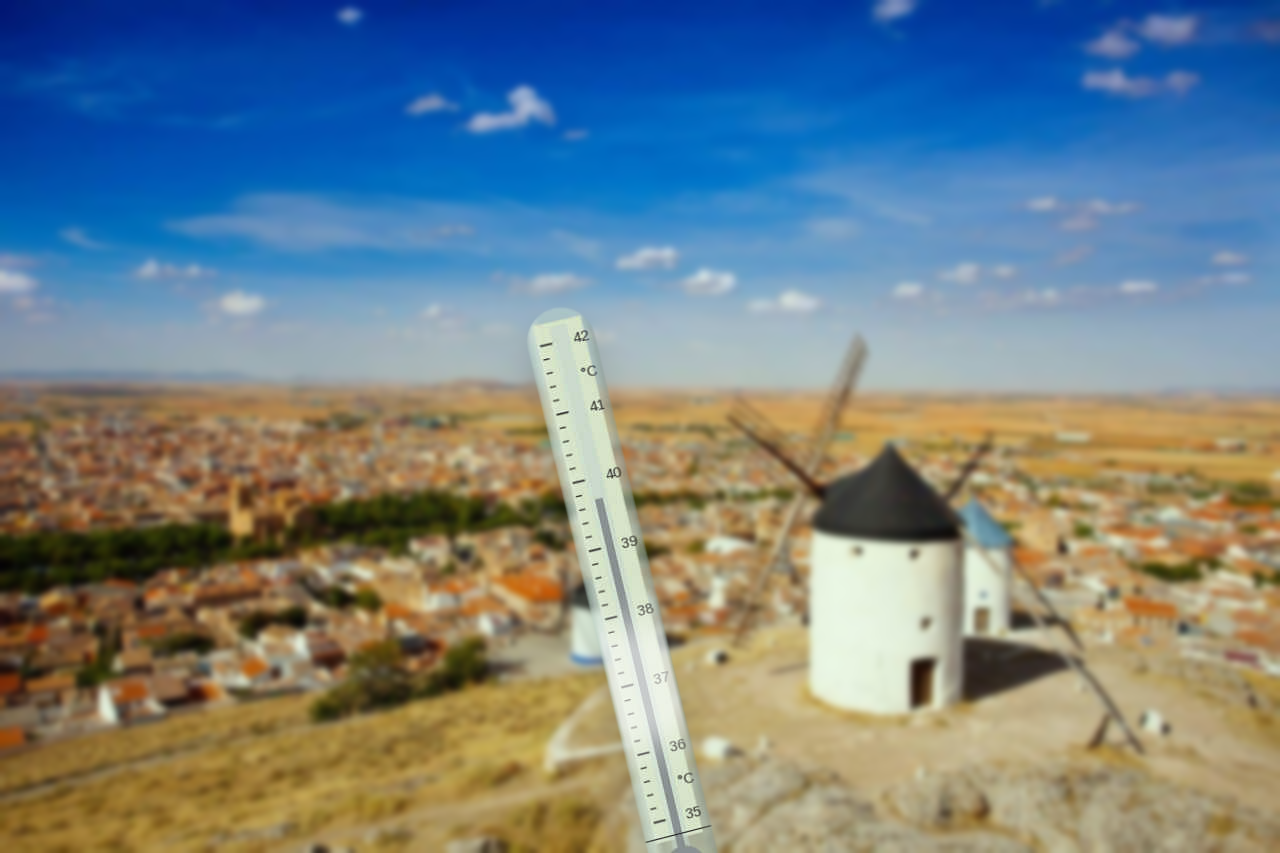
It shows 39.7 (°C)
